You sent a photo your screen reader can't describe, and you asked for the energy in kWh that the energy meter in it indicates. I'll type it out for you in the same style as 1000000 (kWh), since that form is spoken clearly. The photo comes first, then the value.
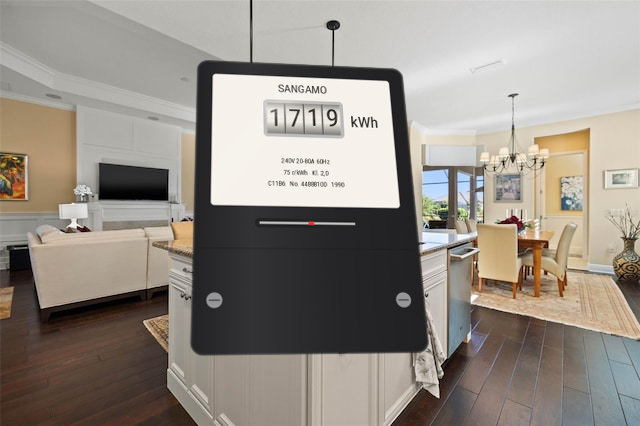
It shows 1719 (kWh)
